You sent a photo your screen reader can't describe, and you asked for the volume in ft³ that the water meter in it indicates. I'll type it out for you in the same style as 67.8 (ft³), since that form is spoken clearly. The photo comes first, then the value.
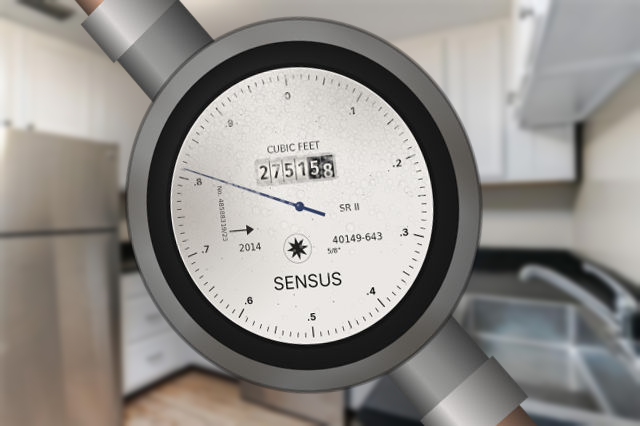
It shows 275157.81 (ft³)
